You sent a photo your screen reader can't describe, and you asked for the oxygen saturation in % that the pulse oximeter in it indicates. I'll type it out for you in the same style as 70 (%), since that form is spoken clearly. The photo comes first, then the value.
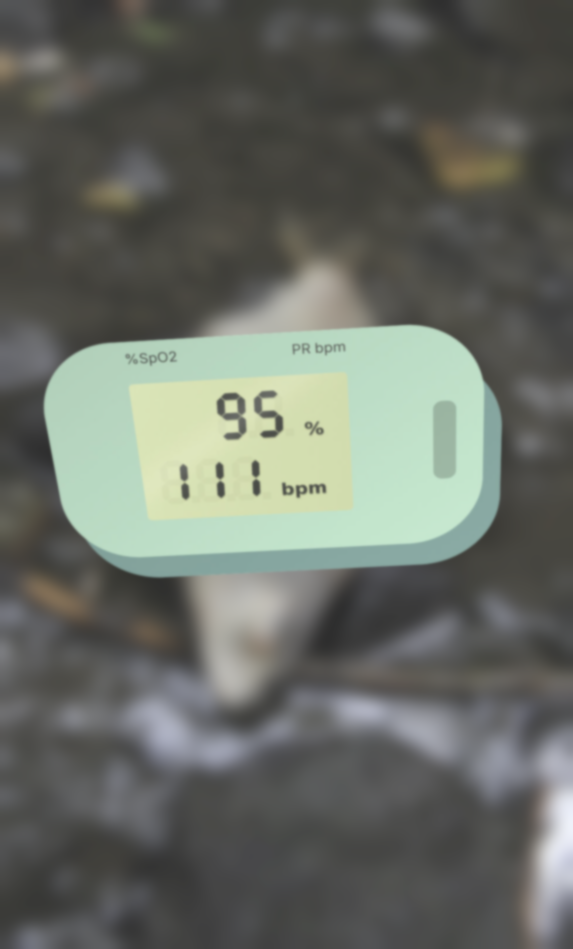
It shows 95 (%)
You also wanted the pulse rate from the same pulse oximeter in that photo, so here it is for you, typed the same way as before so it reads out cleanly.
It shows 111 (bpm)
